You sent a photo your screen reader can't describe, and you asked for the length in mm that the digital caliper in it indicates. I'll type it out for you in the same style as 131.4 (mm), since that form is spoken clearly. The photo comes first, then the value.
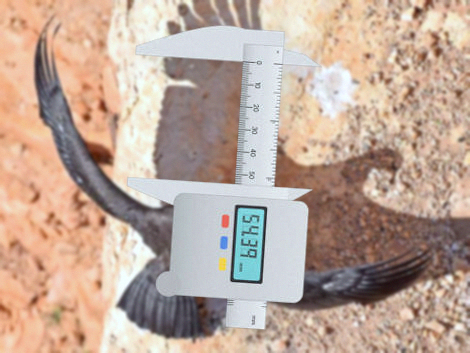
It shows 54.39 (mm)
